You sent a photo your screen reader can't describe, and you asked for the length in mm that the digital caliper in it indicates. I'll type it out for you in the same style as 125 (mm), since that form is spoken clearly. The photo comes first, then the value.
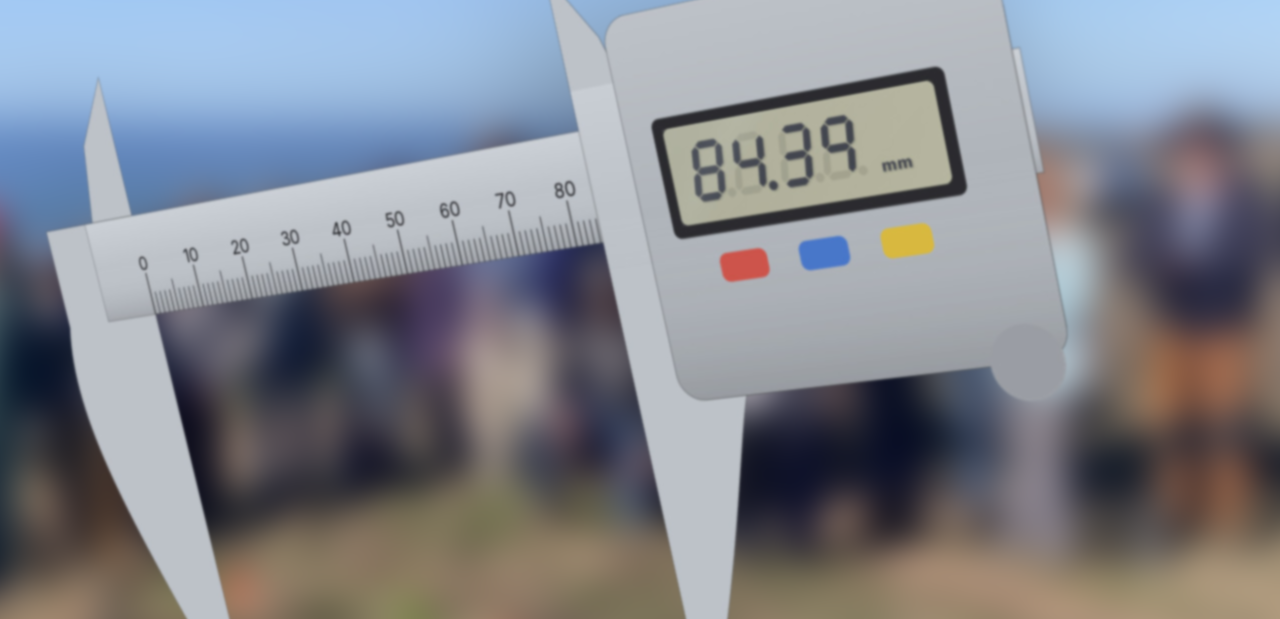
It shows 84.39 (mm)
